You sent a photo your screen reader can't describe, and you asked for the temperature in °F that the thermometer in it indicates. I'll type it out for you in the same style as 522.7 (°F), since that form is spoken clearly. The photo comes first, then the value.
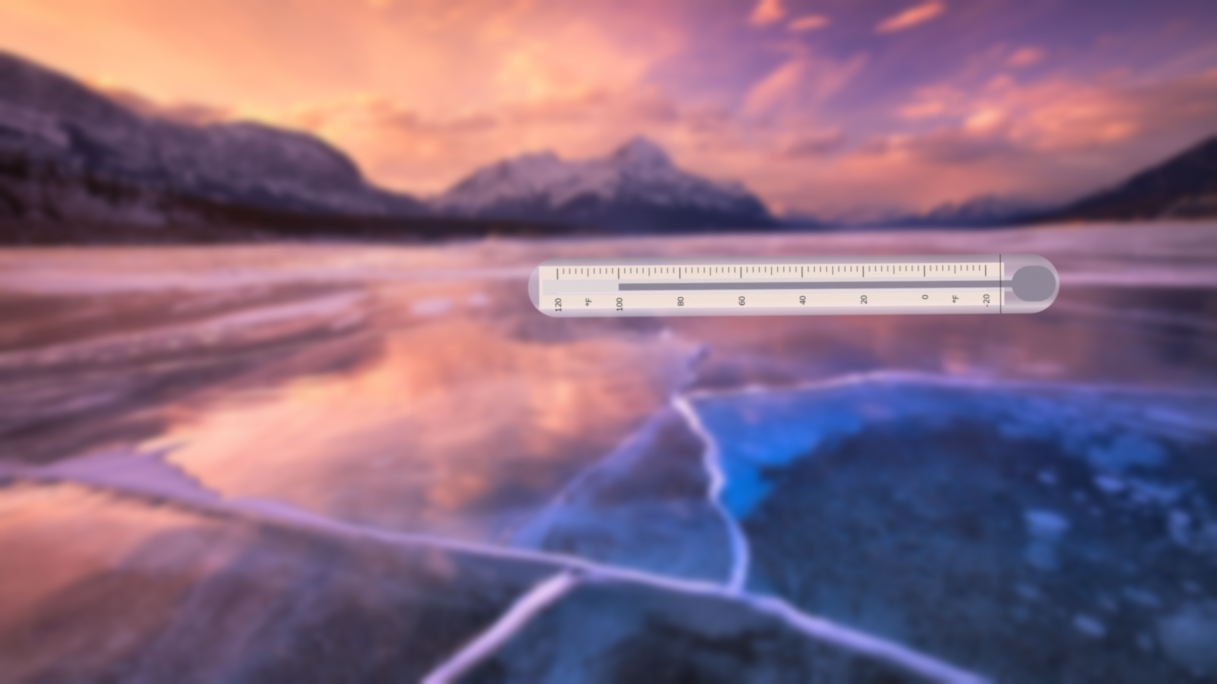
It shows 100 (°F)
